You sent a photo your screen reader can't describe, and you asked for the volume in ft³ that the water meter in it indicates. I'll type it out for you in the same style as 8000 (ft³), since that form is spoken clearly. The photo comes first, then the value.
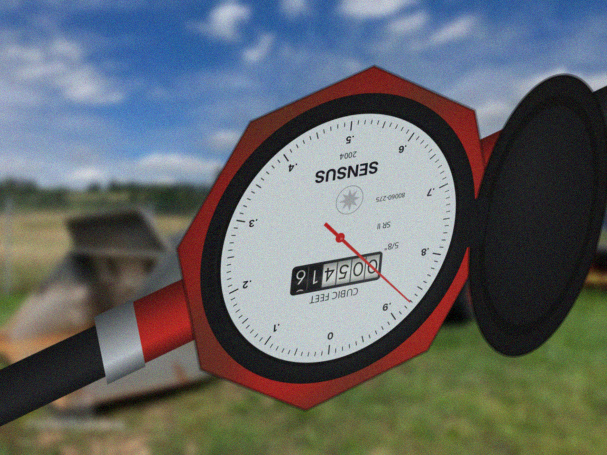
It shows 5415.87 (ft³)
